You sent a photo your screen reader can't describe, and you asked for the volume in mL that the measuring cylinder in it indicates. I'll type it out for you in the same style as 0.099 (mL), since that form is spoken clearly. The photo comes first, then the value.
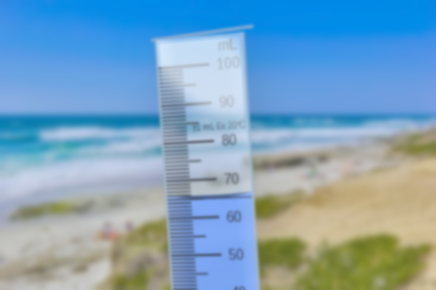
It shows 65 (mL)
